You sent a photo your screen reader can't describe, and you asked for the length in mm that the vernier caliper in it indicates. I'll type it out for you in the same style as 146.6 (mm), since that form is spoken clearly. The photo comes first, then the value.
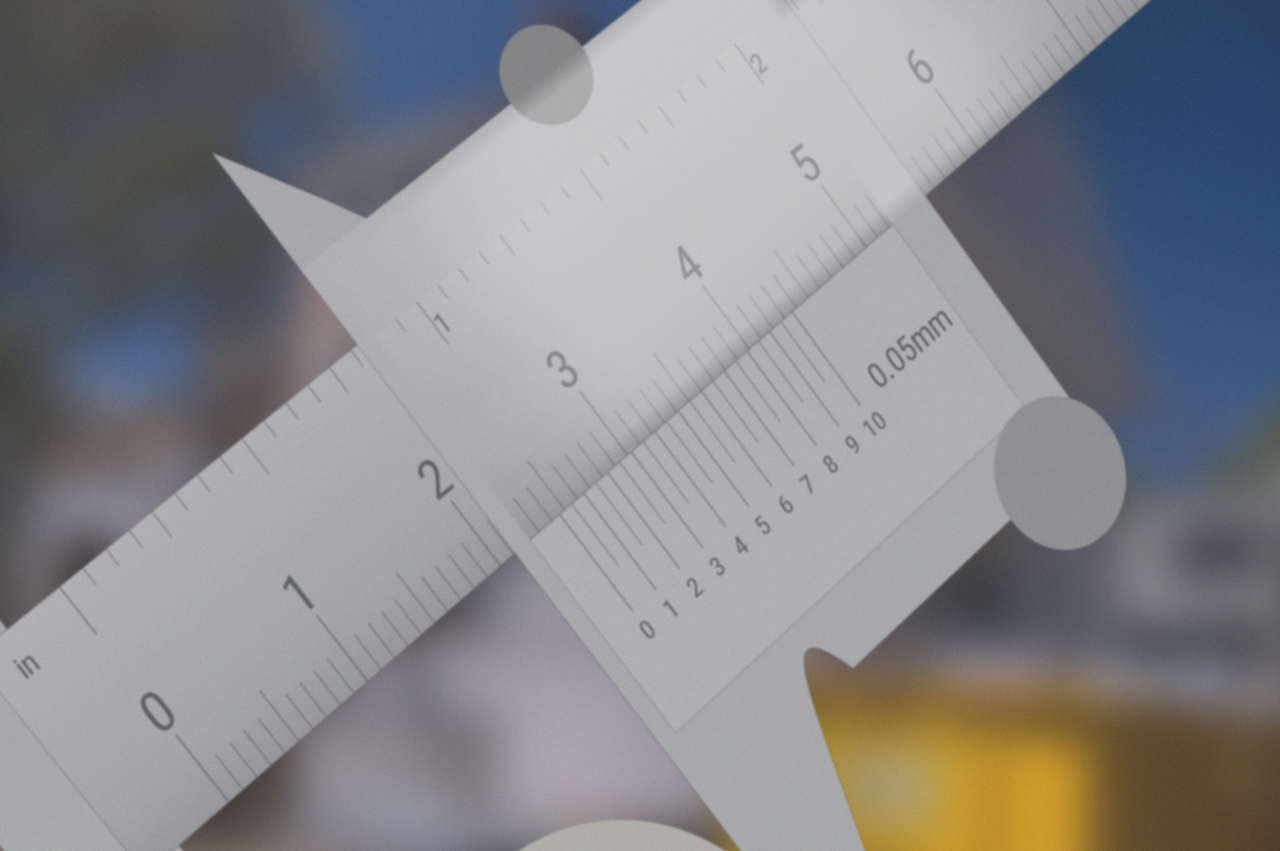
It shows 24.6 (mm)
